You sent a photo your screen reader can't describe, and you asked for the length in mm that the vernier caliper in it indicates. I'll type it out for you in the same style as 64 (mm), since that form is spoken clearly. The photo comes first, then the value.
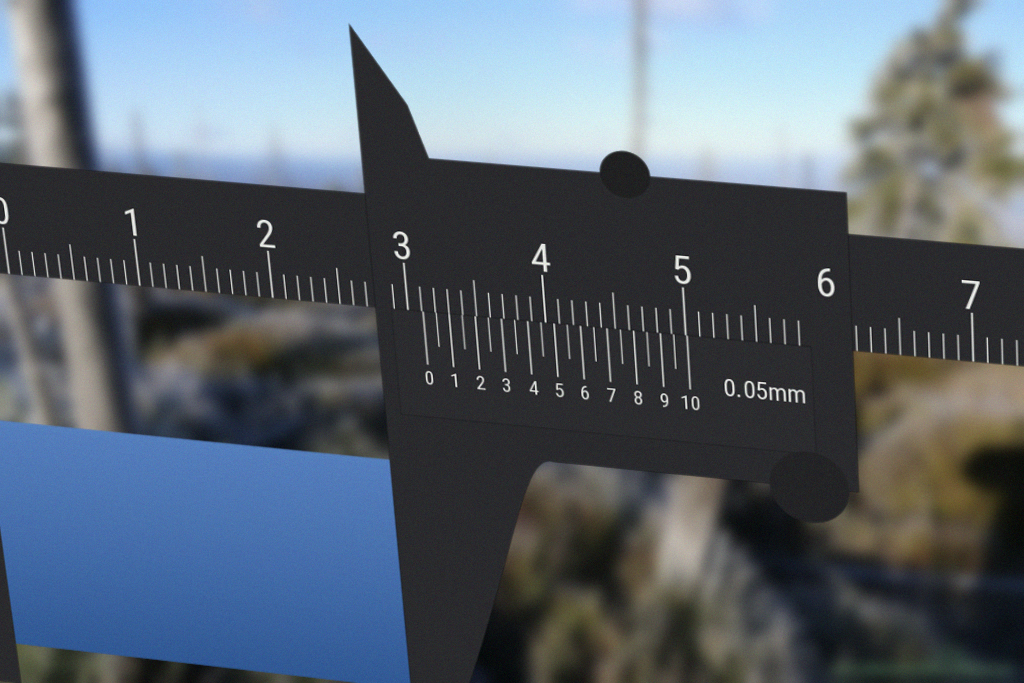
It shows 31.1 (mm)
